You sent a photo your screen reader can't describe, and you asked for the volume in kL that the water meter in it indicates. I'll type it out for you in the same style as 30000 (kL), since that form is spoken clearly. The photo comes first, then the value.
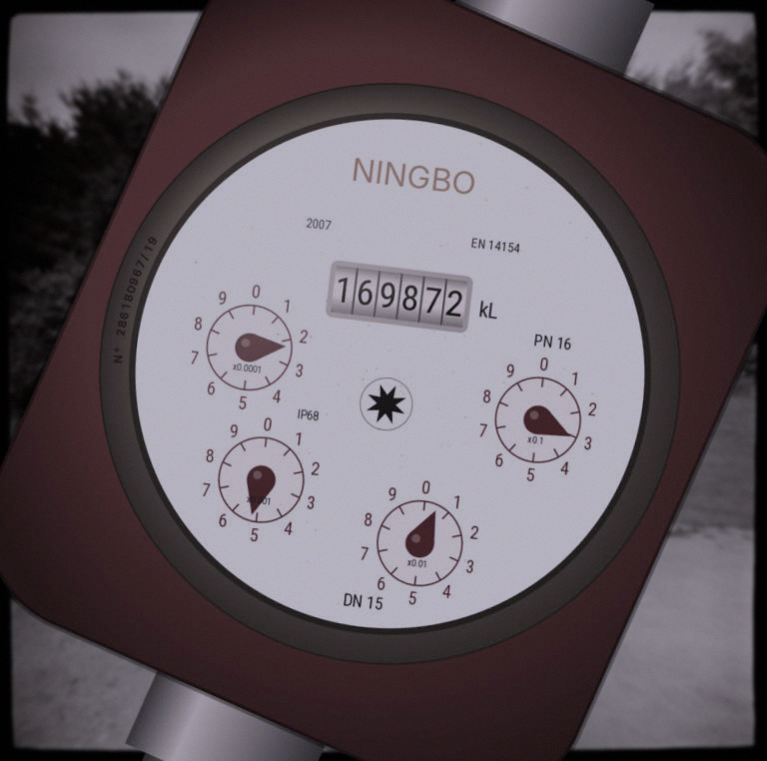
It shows 169872.3052 (kL)
